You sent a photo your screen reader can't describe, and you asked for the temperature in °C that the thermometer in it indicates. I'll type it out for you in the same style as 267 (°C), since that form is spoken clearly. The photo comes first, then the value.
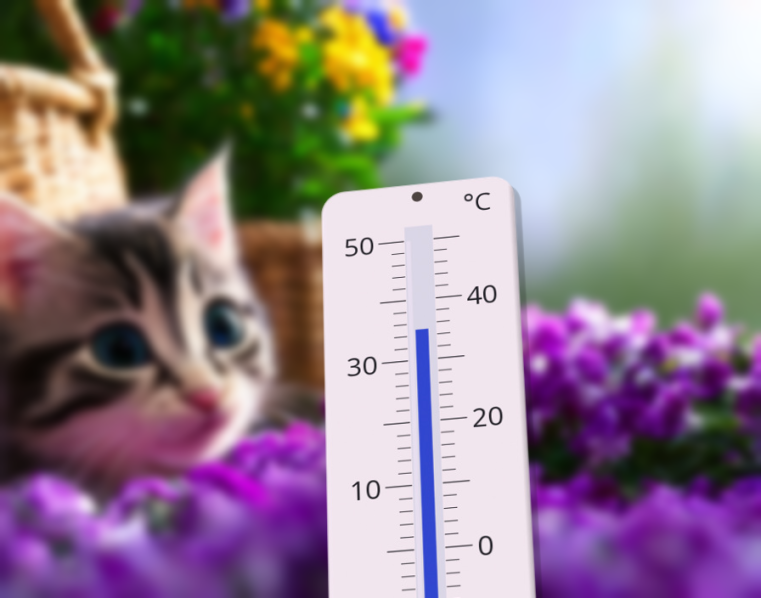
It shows 35 (°C)
